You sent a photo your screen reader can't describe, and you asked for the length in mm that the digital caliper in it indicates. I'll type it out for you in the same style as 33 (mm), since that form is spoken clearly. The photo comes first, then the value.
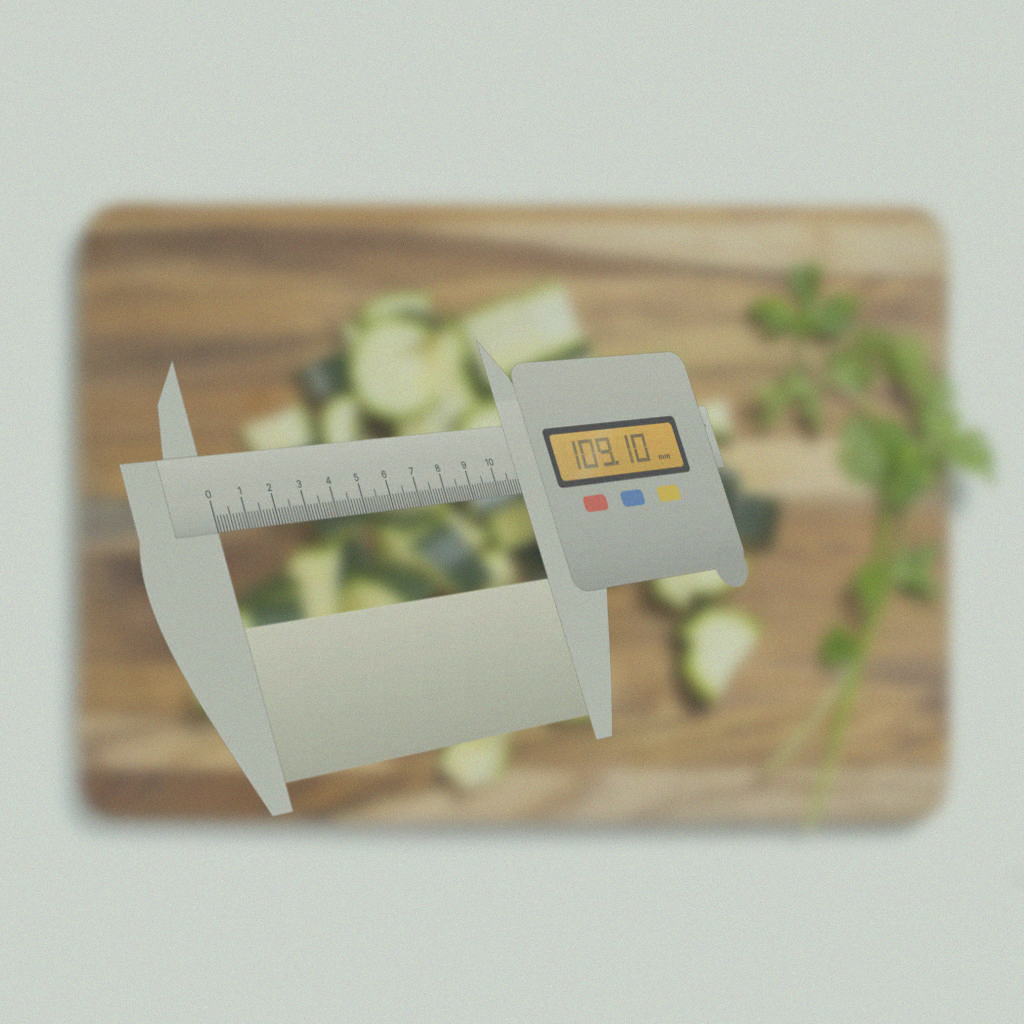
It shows 109.10 (mm)
